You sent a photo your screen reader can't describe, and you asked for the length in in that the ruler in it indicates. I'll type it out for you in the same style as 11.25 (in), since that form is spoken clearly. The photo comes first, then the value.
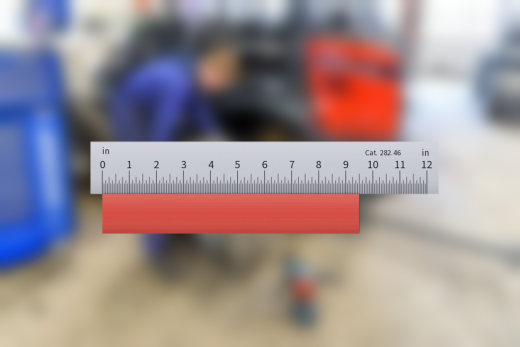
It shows 9.5 (in)
